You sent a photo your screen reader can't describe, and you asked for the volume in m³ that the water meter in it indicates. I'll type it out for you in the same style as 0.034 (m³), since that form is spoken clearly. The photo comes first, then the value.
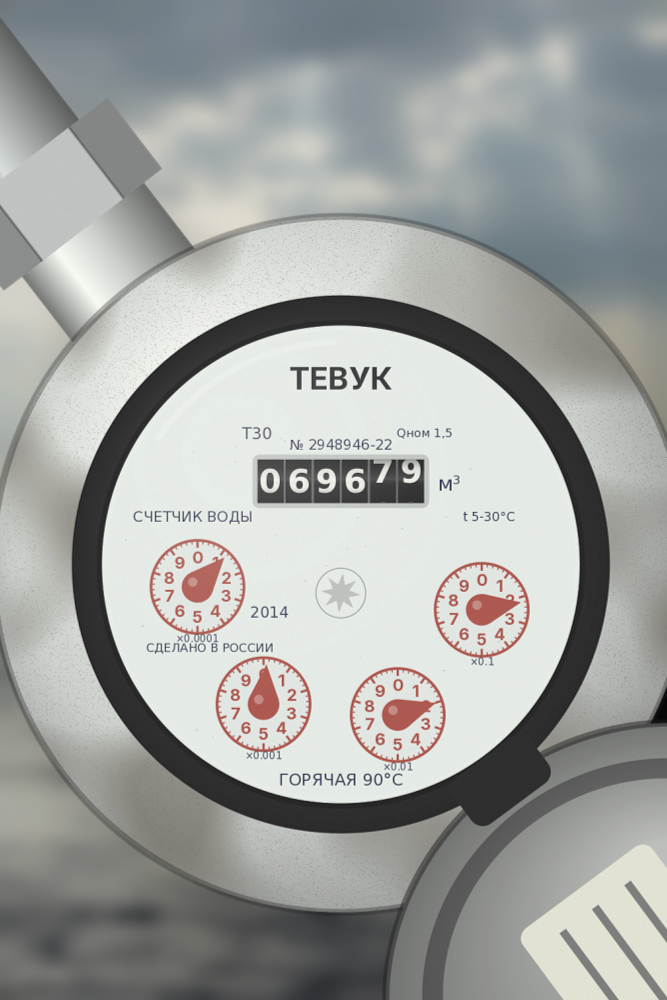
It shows 69679.2201 (m³)
